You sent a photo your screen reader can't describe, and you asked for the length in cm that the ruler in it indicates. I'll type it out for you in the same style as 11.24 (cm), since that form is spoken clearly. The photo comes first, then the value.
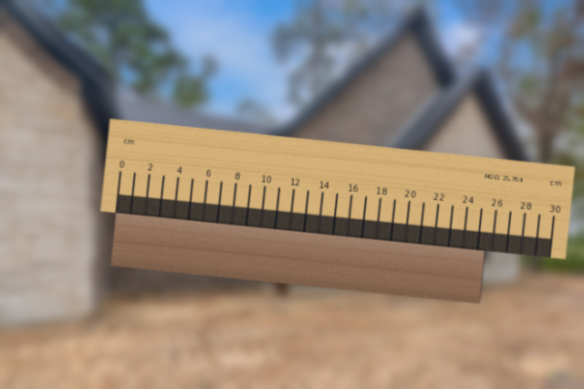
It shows 25.5 (cm)
